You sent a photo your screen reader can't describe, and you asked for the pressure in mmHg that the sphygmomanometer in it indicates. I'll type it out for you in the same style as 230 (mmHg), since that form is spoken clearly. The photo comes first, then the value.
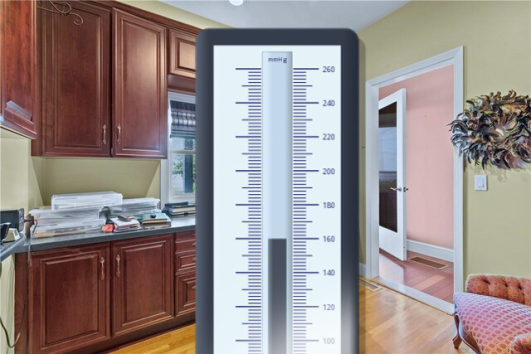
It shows 160 (mmHg)
